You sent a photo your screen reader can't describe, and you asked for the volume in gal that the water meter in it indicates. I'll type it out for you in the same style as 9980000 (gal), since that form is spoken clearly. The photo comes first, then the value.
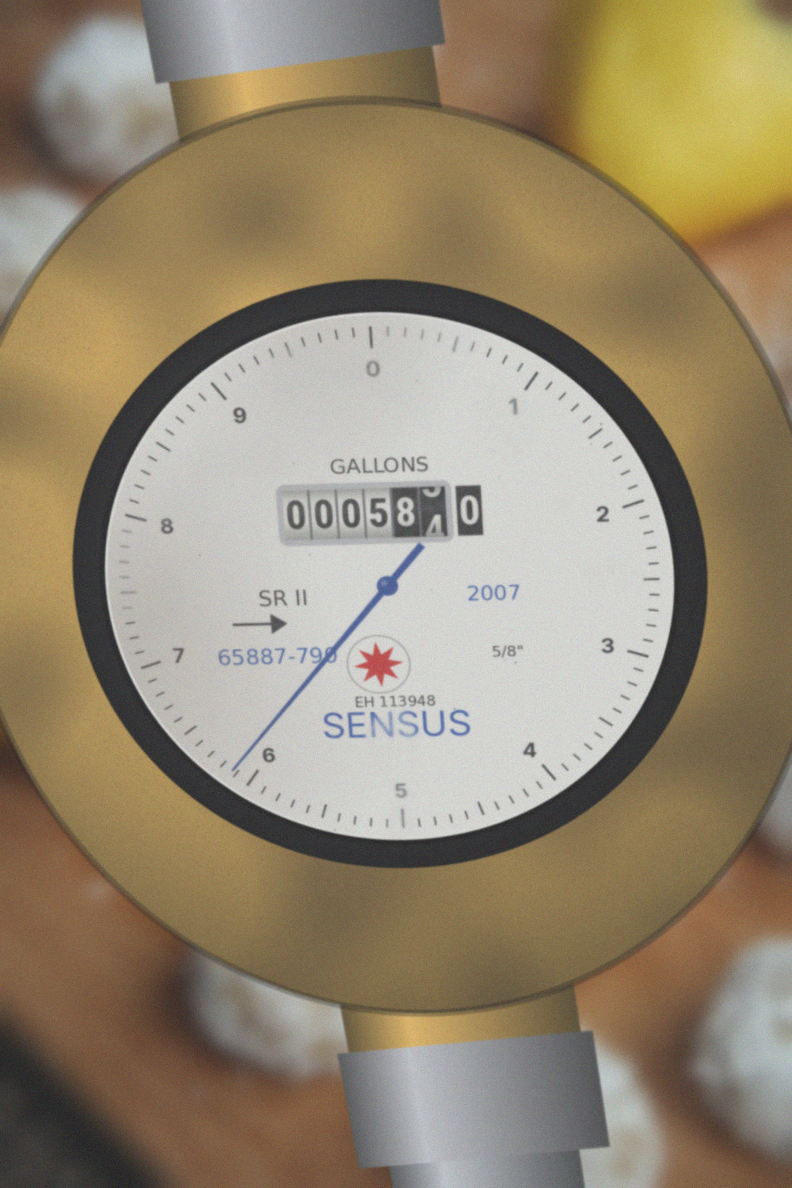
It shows 5836.1 (gal)
